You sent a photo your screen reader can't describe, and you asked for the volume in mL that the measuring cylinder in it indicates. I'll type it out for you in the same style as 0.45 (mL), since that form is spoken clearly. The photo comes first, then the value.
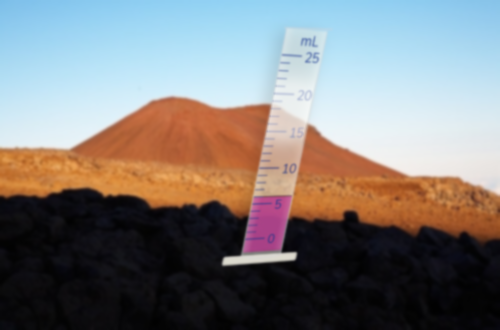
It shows 6 (mL)
